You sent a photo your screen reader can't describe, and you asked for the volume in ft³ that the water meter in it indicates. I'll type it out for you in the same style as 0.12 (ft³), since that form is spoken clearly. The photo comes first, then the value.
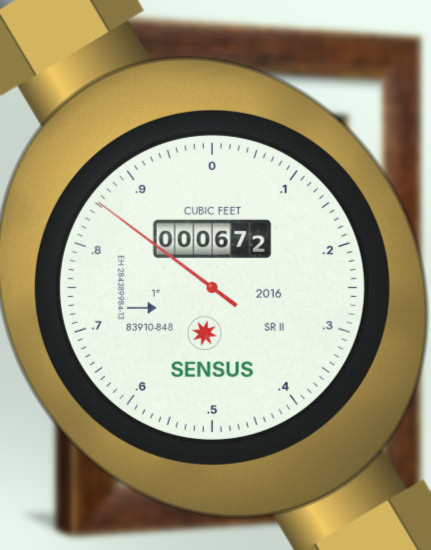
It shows 671.85 (ft³)
